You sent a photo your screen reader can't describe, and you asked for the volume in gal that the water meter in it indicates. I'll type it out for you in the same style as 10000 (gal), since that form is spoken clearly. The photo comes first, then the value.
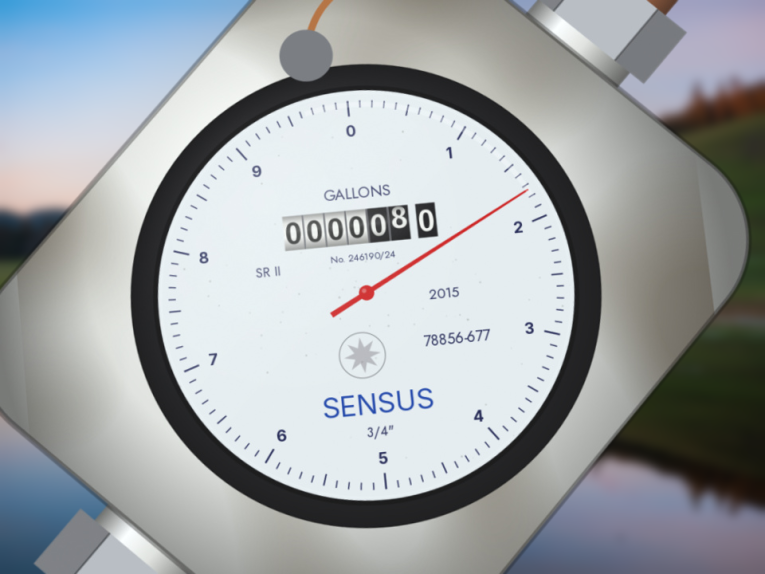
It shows 81.7 (gal)
